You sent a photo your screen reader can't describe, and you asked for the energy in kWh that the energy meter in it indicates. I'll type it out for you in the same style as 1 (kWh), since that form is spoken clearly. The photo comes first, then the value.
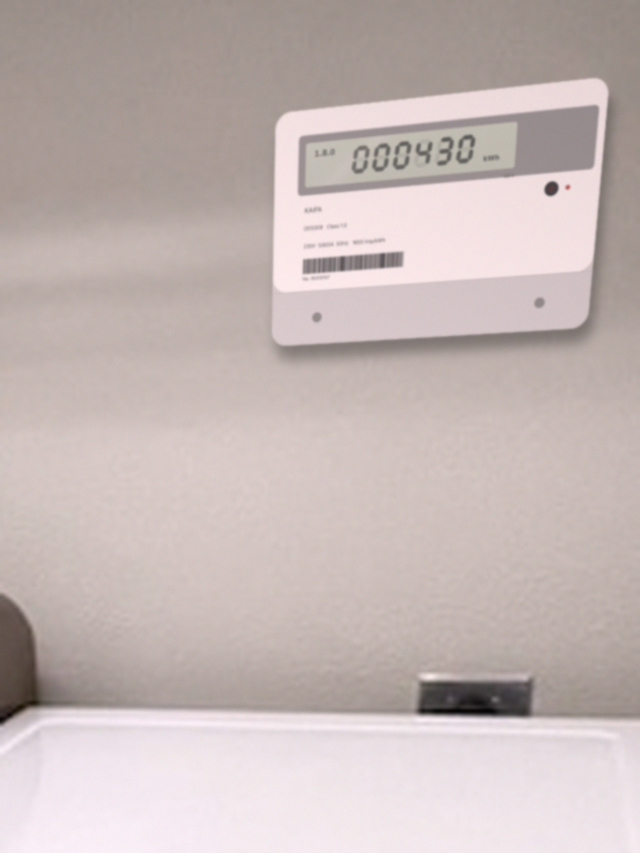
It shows 430 (kWh)
